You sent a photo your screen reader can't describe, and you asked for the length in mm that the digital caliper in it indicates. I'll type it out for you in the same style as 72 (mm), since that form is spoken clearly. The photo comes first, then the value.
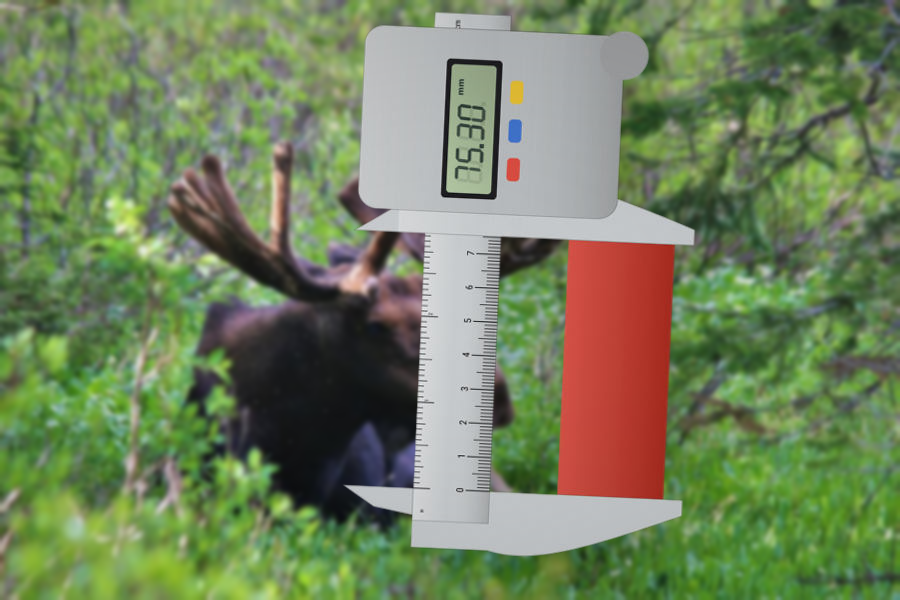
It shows 75.30 (mm)
